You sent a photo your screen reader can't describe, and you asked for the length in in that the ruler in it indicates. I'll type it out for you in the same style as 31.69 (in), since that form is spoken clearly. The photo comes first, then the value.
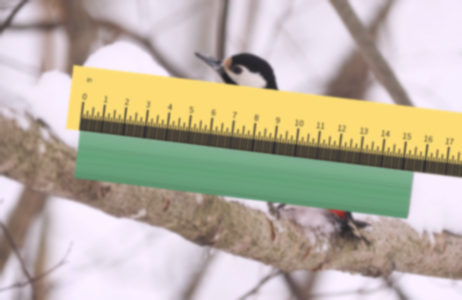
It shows 15.5 (in)
